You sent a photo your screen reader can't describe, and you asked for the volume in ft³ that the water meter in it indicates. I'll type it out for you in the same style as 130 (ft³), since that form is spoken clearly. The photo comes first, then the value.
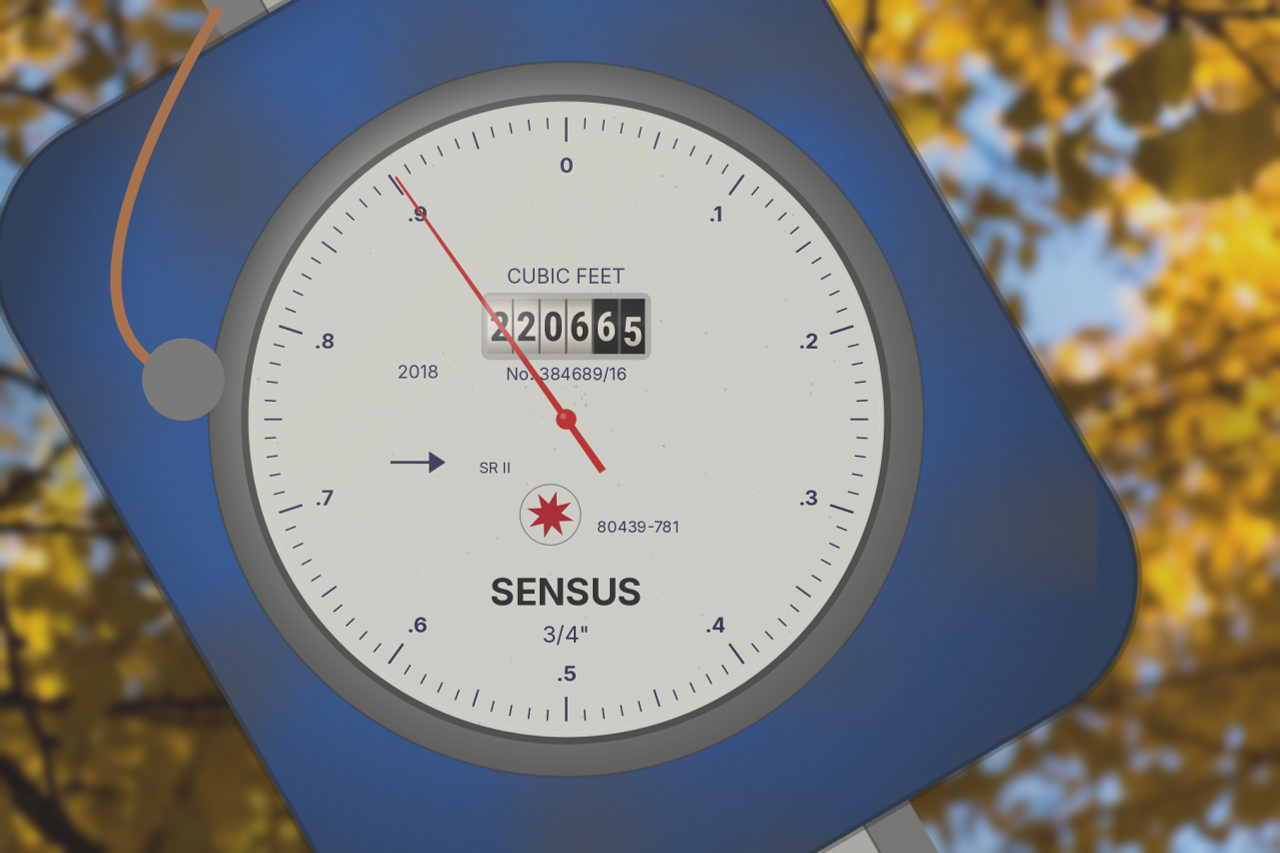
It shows 220664.90 (ft³)
